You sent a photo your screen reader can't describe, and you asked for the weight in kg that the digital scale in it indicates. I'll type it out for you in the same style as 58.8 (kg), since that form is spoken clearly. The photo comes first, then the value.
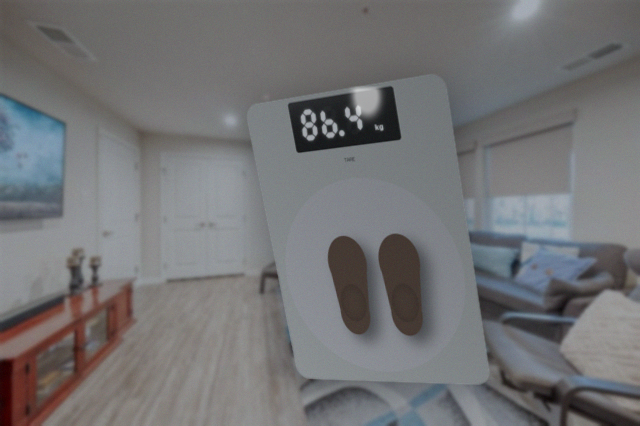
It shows 86.4 (kg)
